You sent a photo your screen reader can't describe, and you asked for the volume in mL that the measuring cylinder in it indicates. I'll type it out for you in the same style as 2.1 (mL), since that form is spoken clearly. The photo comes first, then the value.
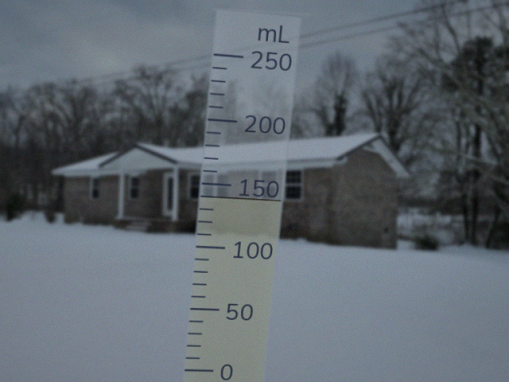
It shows 140 (mL)
